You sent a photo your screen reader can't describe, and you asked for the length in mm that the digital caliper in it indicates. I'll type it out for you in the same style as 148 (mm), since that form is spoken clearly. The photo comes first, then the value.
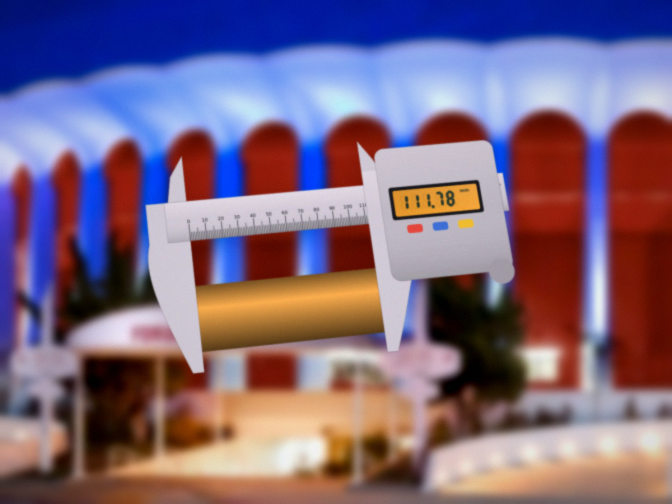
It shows 111.78 (mm)
